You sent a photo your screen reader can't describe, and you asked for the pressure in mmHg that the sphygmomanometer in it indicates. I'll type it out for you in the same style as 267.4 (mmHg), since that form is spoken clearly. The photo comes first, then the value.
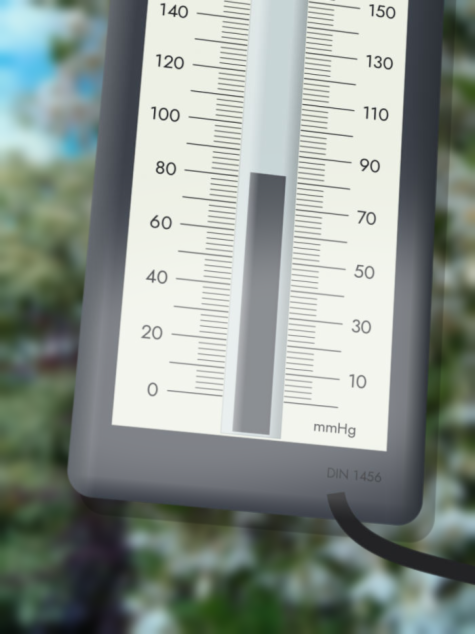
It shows 82 (mmHg)
